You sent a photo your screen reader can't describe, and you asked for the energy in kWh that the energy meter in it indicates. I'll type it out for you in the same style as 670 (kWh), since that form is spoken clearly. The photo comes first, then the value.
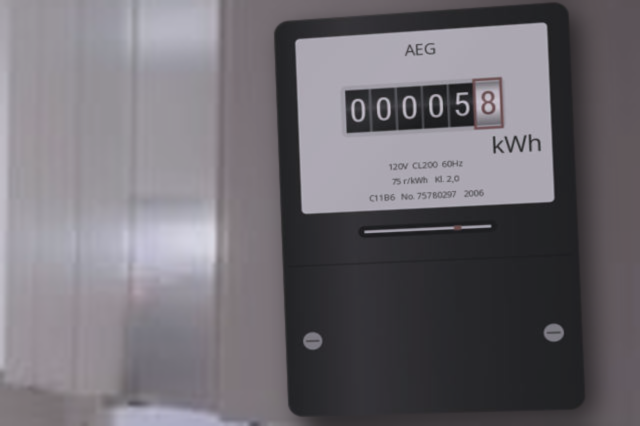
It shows 5.8 (kWh)
